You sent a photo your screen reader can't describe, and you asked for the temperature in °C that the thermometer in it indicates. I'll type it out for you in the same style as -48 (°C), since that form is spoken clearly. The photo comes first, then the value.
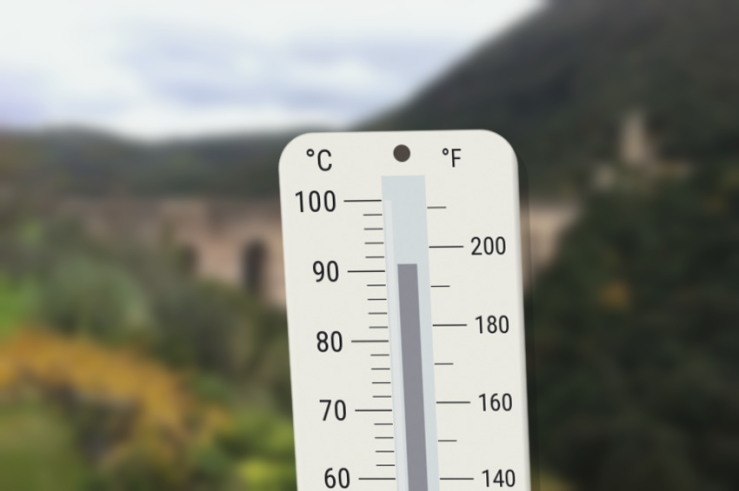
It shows 91 (°C)
